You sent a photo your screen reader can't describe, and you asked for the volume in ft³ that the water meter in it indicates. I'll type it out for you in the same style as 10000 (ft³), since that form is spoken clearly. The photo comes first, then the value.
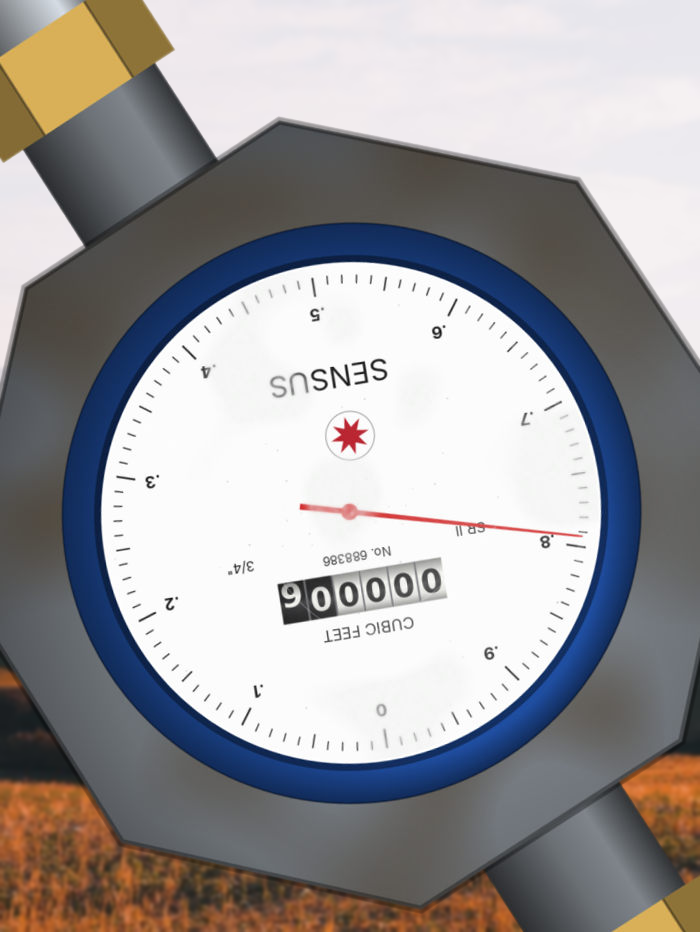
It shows 5.79 (ft³)
